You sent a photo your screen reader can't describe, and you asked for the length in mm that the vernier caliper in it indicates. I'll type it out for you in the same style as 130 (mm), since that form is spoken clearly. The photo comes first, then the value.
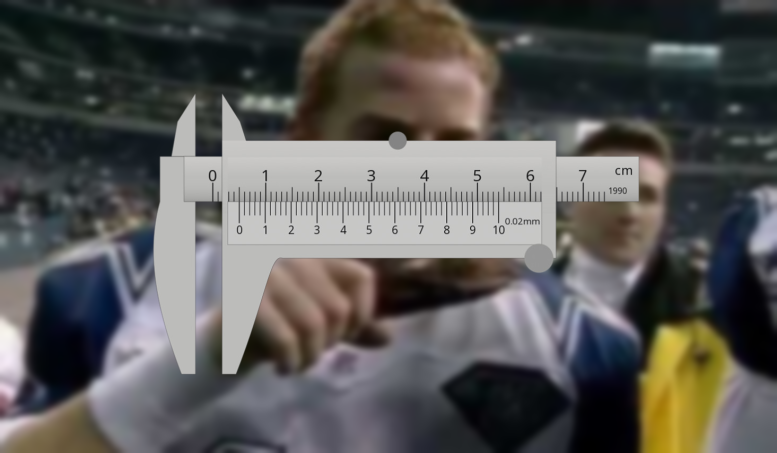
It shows 5.0 (mm)
